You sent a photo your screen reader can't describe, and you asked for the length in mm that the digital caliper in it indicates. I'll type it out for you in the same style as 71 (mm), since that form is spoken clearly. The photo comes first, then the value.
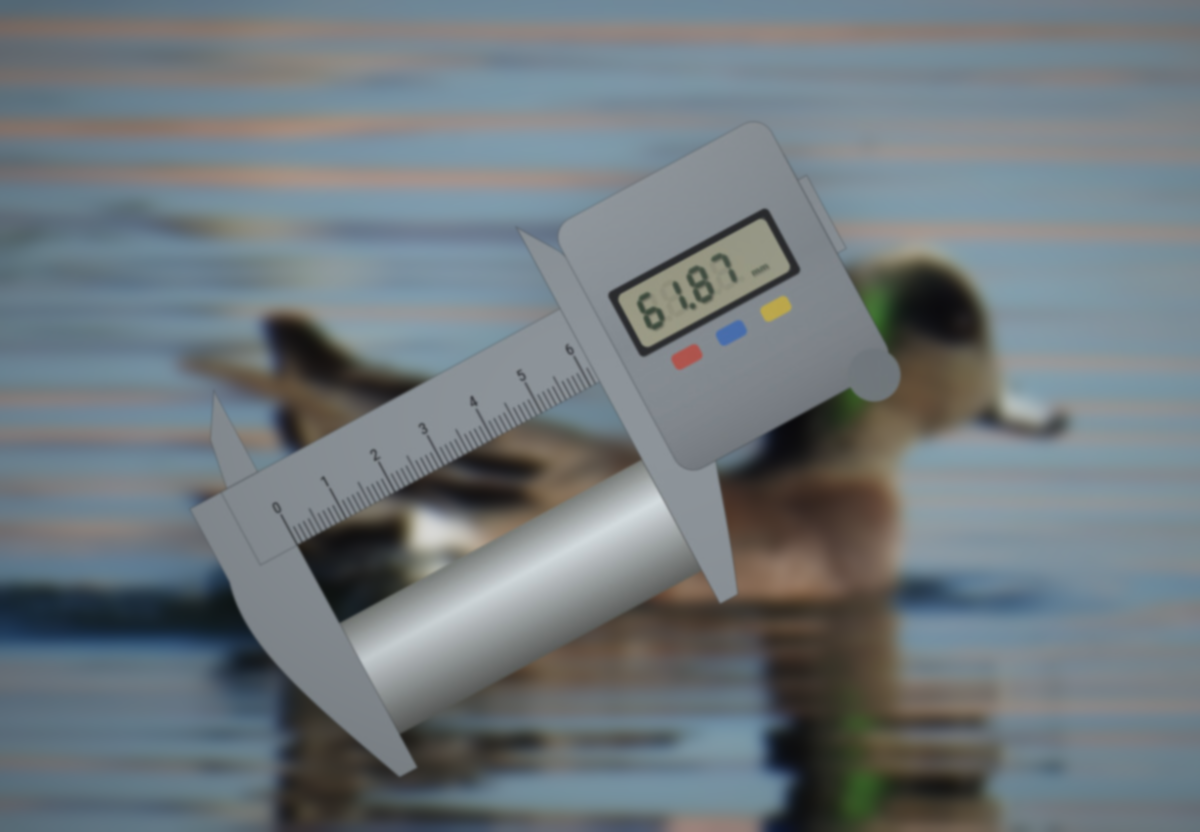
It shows 61.87 (mm)
